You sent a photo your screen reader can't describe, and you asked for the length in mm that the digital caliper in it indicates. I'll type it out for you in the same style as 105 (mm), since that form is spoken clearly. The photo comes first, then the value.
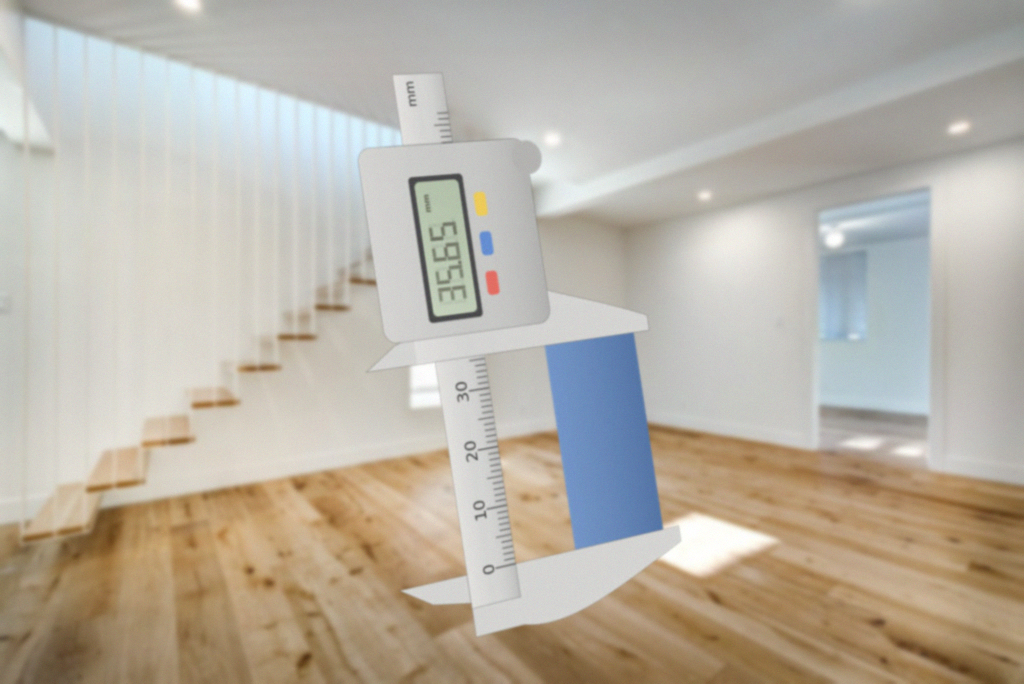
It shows 35.65 (mm)
